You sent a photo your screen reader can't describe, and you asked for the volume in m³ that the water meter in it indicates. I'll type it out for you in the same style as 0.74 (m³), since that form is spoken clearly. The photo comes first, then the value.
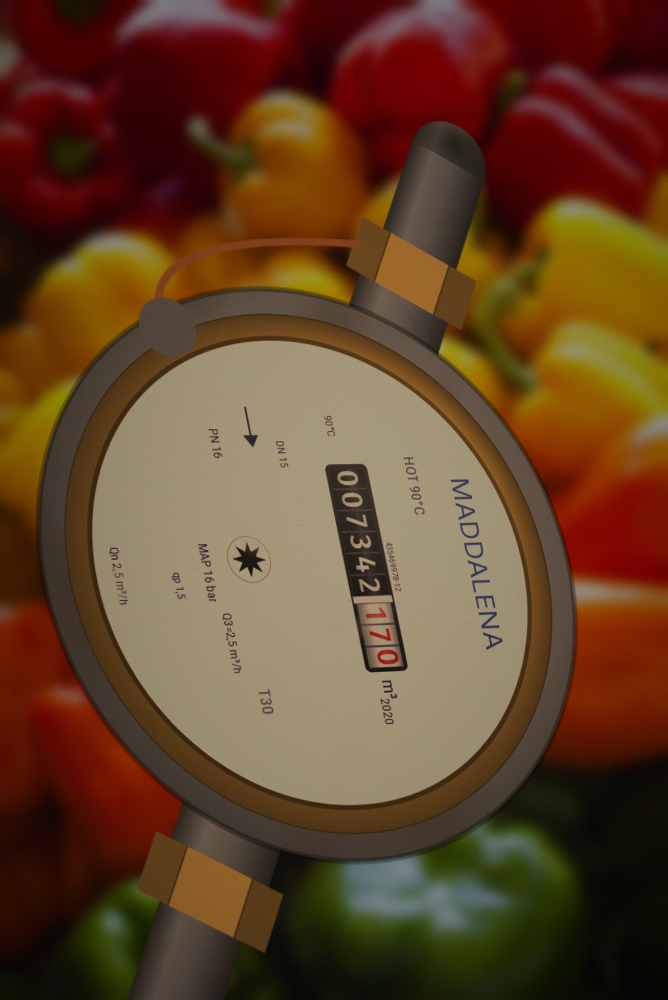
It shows 7342.170 (m³)
